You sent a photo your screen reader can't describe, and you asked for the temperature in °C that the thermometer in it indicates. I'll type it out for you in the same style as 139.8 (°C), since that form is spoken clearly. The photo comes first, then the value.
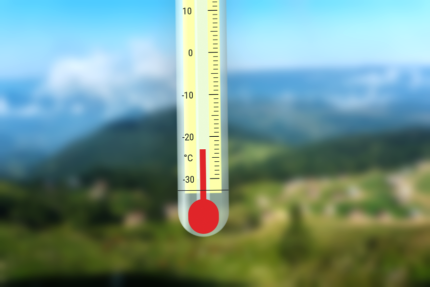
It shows -23 (°C)
